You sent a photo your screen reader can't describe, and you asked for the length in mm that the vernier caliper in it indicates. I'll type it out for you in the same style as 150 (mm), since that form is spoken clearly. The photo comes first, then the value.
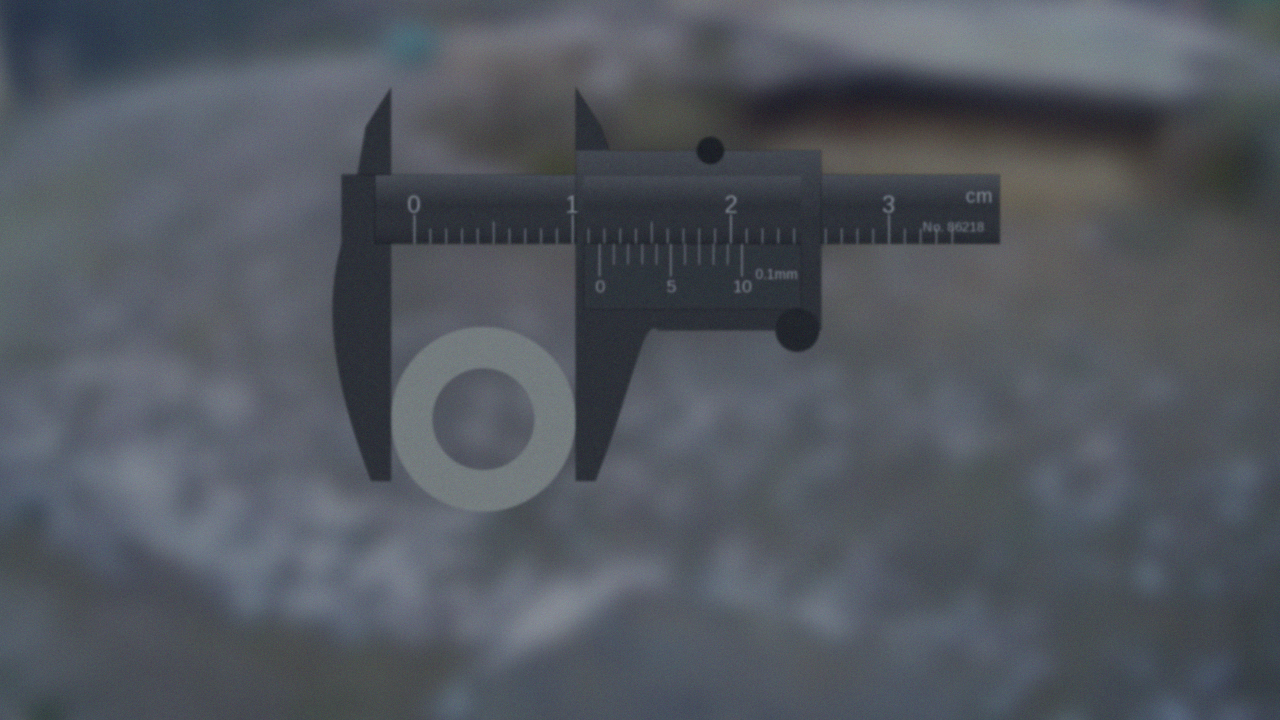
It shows 11.7 (mm)
